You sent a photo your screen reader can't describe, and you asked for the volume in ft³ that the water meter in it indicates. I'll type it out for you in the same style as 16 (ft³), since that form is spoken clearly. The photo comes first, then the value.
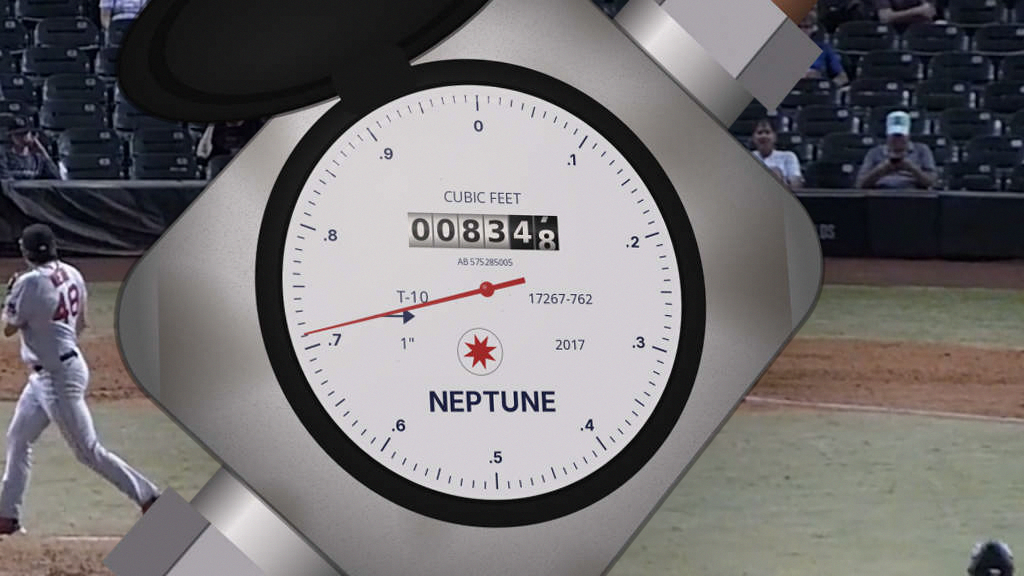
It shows 8347.71 (ft³)
